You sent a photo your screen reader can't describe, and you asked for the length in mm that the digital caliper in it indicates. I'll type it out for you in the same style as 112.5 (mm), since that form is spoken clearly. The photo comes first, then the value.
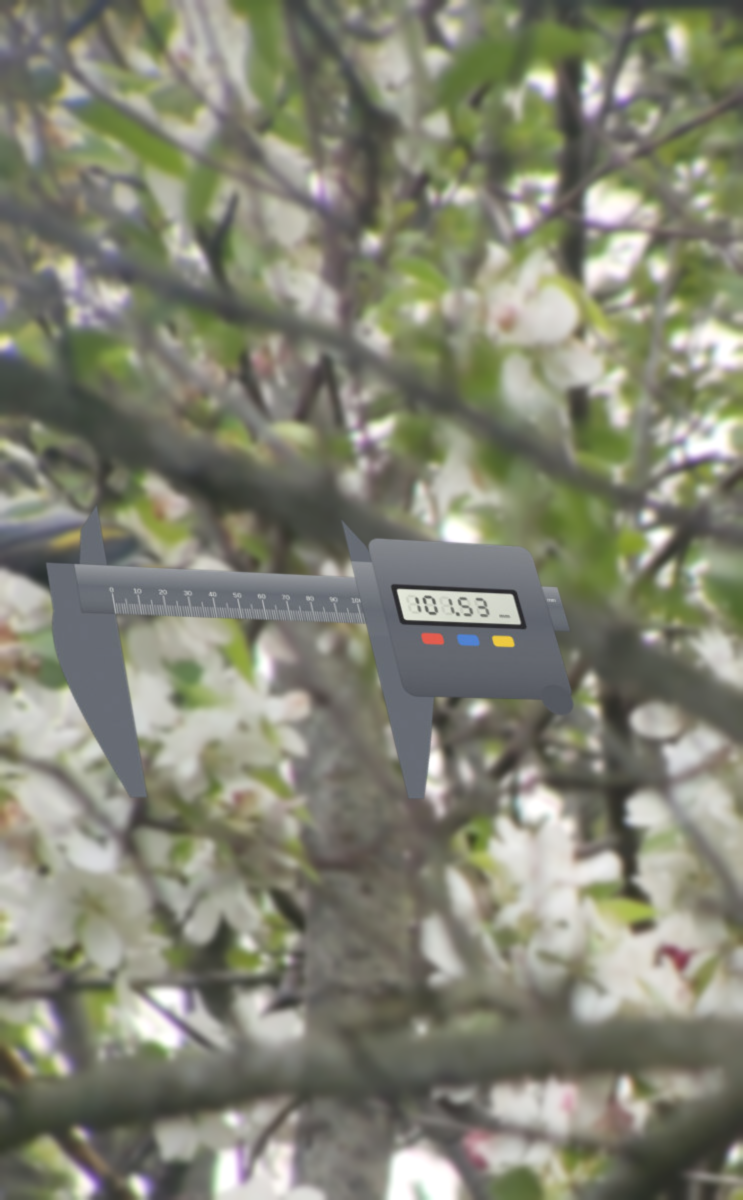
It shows 101.53 (mm)
